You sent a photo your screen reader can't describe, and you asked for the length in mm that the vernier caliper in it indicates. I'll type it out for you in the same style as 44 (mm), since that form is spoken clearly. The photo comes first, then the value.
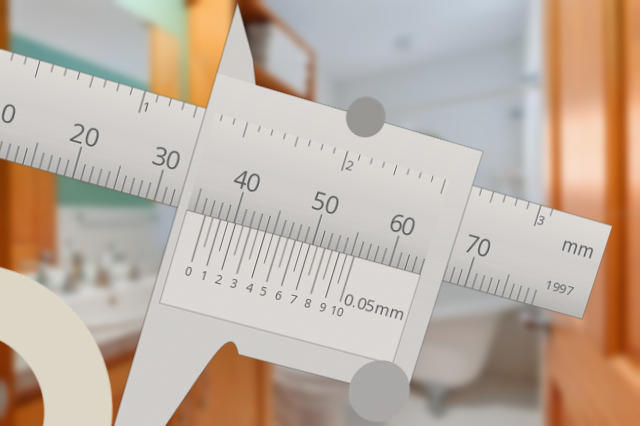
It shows 36.4 (mm)
